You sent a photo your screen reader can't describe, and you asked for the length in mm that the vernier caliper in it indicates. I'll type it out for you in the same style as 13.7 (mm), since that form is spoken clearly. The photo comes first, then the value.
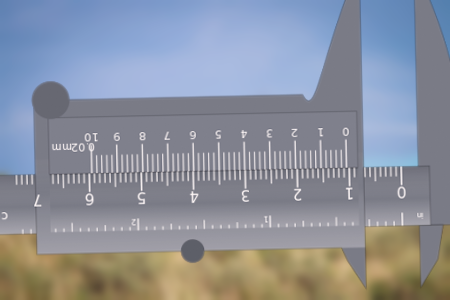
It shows 10.5 (mm)
